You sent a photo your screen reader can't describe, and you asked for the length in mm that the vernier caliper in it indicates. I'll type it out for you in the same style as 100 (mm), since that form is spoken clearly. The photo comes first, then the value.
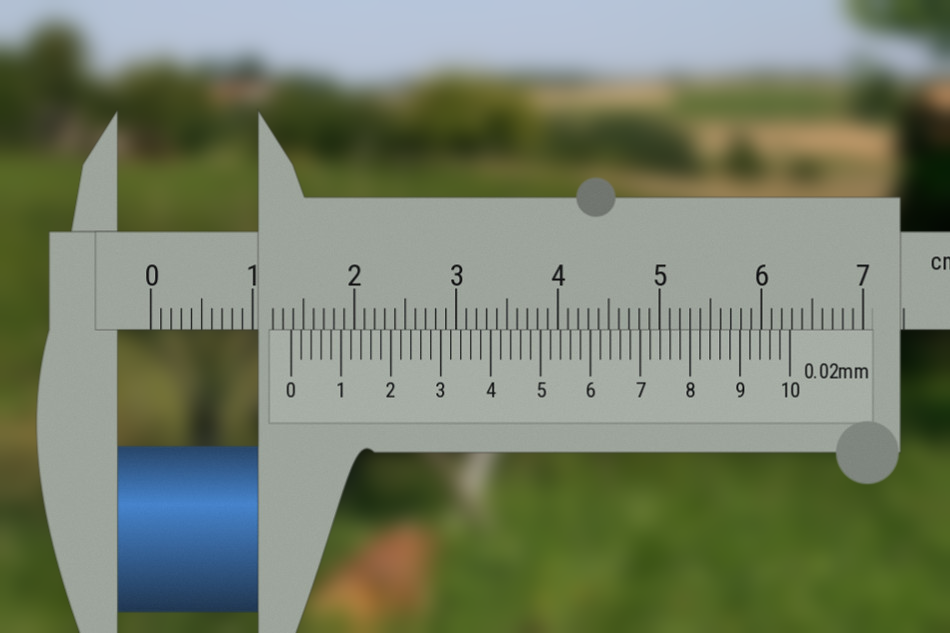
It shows 13.8 (mm)
